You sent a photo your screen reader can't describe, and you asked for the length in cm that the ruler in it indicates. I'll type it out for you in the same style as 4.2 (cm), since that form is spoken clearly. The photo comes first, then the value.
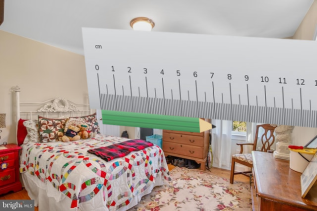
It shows 7 (cm)
